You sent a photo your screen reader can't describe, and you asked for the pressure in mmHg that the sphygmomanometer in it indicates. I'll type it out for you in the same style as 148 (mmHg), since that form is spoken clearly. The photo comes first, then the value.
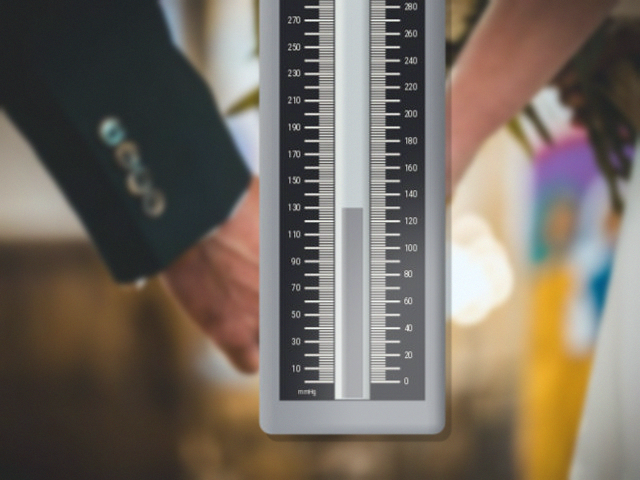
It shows 130 (mmHg)
